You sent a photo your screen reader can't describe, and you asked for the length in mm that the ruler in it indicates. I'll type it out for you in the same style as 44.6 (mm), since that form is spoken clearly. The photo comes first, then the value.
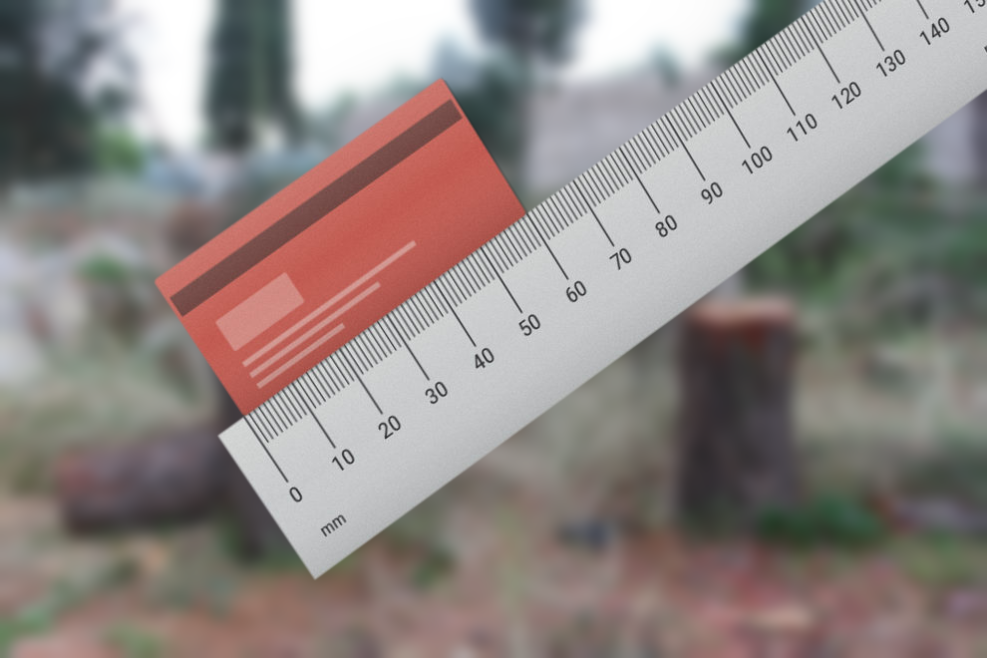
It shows 60 (mm)
